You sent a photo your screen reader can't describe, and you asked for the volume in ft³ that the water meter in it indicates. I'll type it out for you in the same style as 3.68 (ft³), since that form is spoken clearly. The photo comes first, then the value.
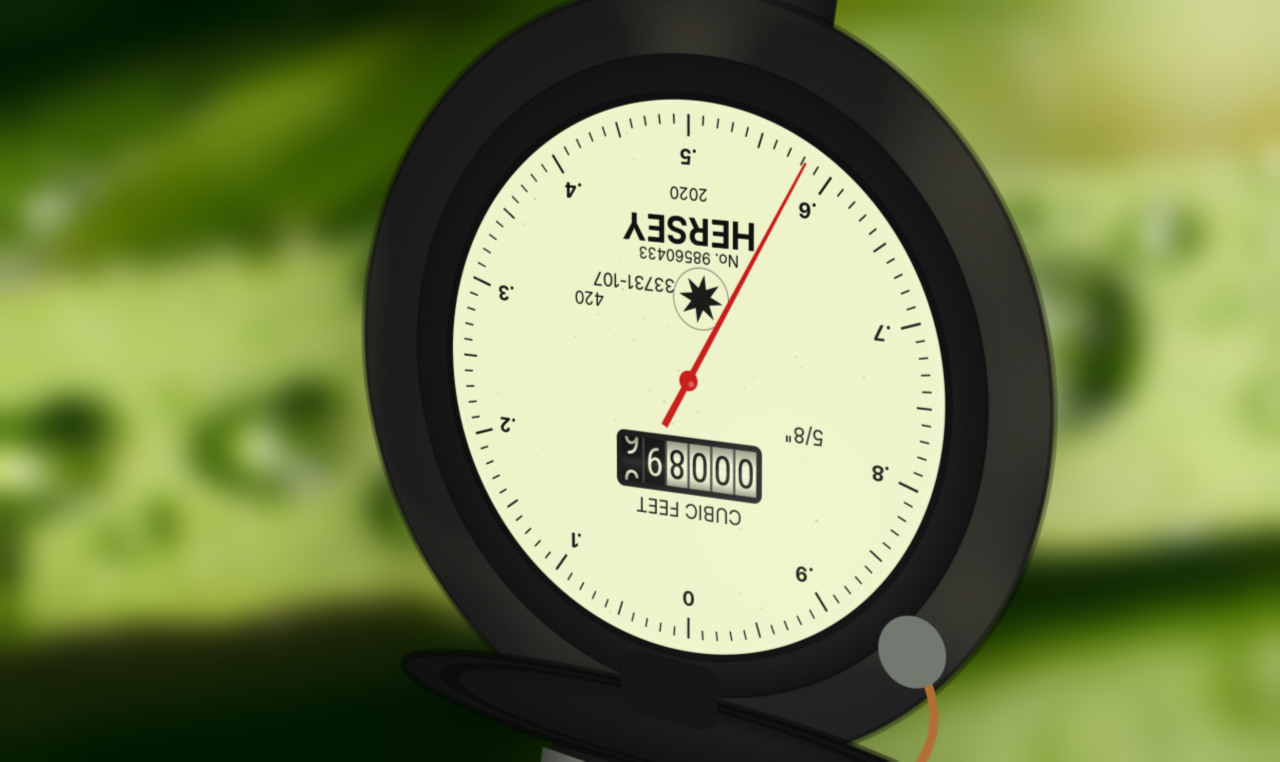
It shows 895.58 (ft³)
